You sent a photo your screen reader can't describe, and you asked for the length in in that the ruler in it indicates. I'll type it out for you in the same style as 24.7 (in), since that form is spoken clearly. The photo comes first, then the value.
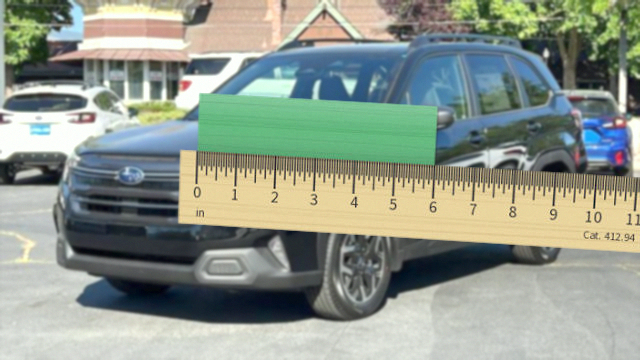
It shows 6 (in)
